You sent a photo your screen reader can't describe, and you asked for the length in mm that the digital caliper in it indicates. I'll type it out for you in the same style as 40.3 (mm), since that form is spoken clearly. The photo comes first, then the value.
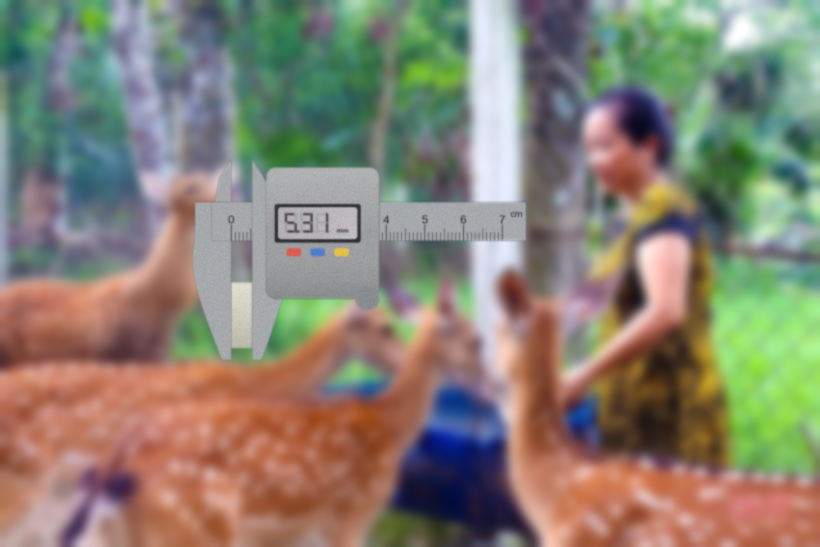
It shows 5.31 (mm)
